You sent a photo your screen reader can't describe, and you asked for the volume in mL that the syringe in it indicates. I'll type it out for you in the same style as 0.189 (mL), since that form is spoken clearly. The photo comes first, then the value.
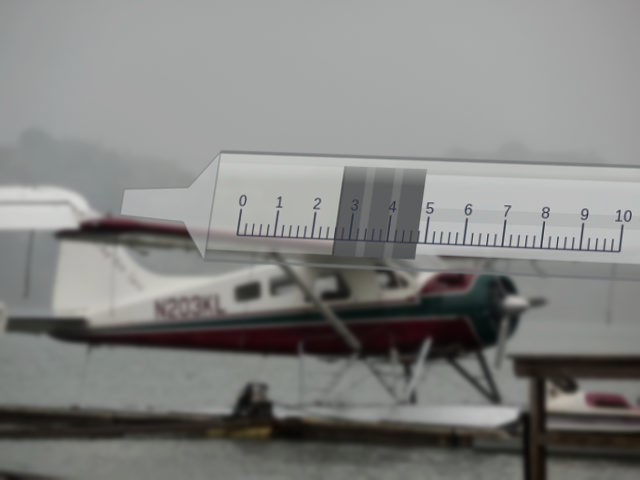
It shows 2.6 (mL)
